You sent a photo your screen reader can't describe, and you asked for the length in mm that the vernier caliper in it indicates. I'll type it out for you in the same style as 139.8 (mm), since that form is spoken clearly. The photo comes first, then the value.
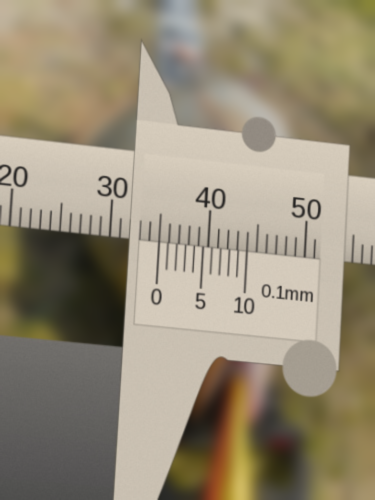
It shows 35.0 (mm)
